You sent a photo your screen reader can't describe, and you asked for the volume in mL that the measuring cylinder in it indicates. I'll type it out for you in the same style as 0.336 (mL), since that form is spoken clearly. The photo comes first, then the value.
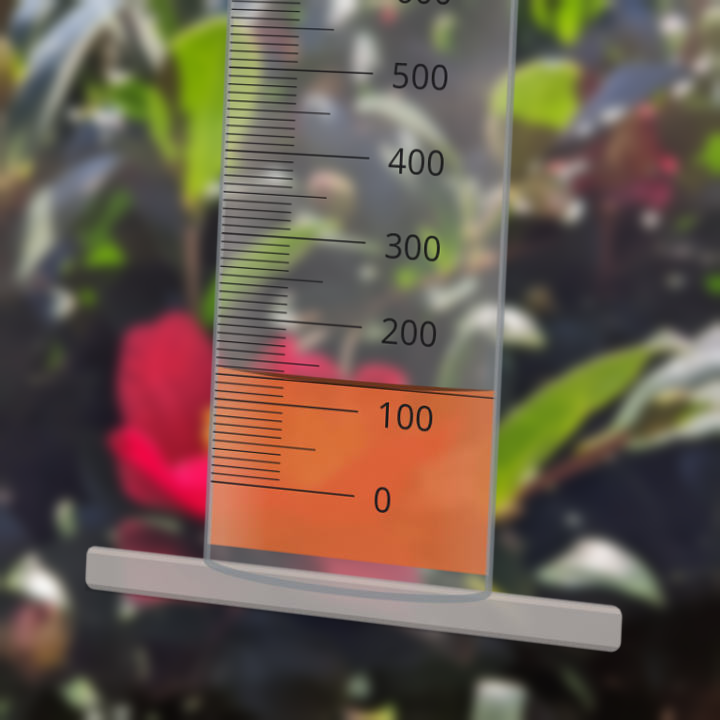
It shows 130 (mL)
